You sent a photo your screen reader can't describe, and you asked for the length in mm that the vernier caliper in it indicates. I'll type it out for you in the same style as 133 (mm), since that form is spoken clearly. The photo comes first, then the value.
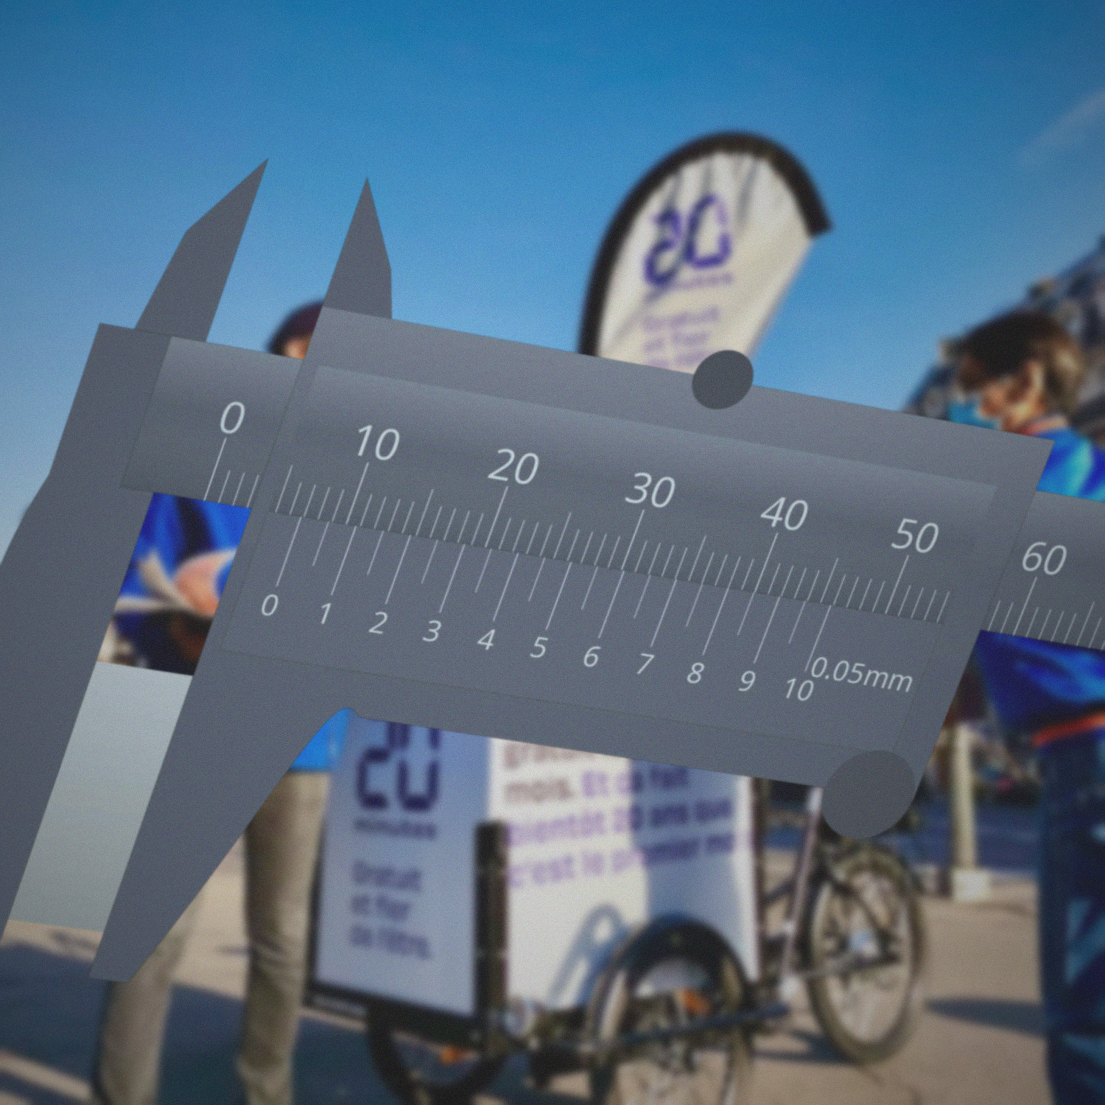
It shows 6.8 (mm)
